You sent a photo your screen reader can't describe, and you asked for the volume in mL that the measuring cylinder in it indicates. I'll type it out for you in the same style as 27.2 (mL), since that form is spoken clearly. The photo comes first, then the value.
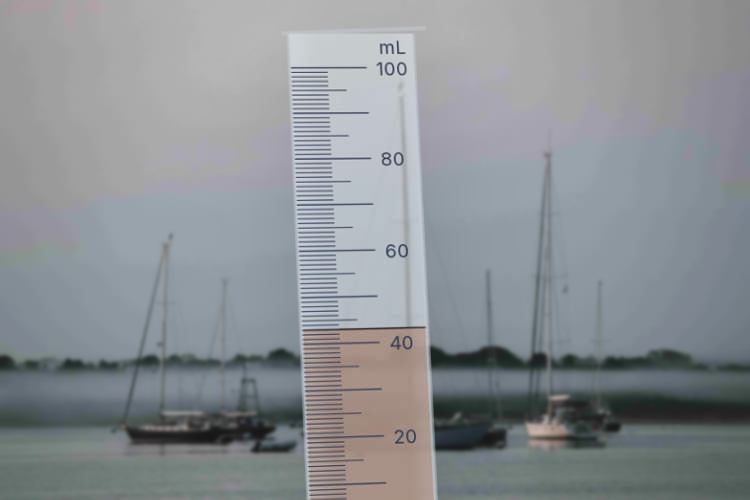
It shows 43 (mL)
